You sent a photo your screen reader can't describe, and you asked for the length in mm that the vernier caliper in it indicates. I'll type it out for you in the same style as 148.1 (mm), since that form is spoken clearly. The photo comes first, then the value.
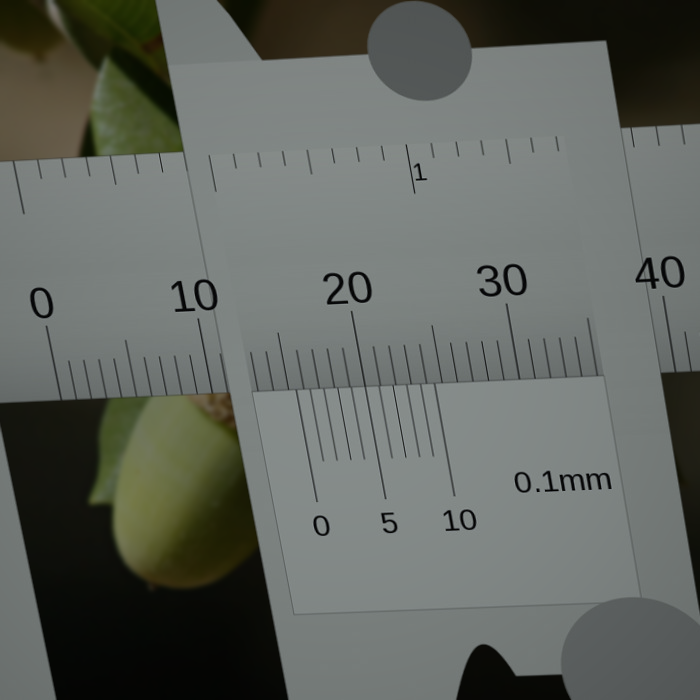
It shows 15.5 (mm)
